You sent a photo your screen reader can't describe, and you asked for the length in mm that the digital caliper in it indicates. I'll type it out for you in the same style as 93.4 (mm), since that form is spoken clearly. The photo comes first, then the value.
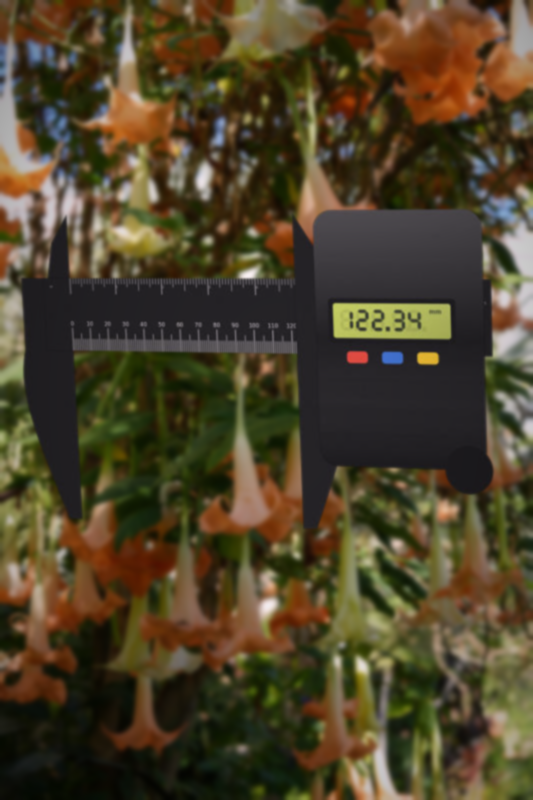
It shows 122.34 (mm)
